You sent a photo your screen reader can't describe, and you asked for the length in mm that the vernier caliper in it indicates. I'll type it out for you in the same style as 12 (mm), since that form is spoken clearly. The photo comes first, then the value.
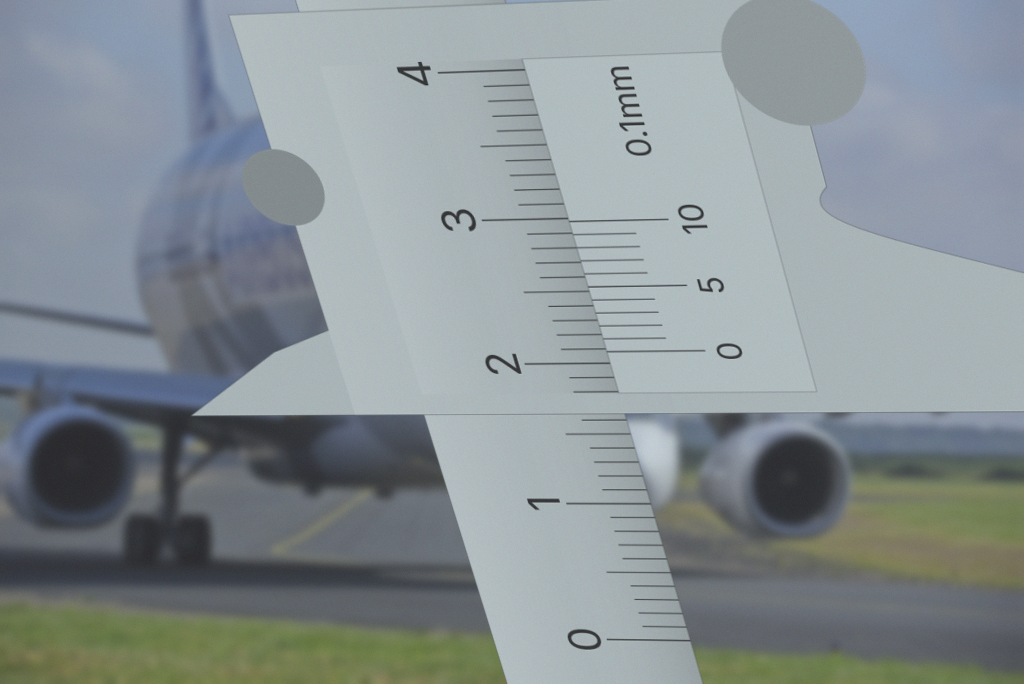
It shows 20.8 (mm)
